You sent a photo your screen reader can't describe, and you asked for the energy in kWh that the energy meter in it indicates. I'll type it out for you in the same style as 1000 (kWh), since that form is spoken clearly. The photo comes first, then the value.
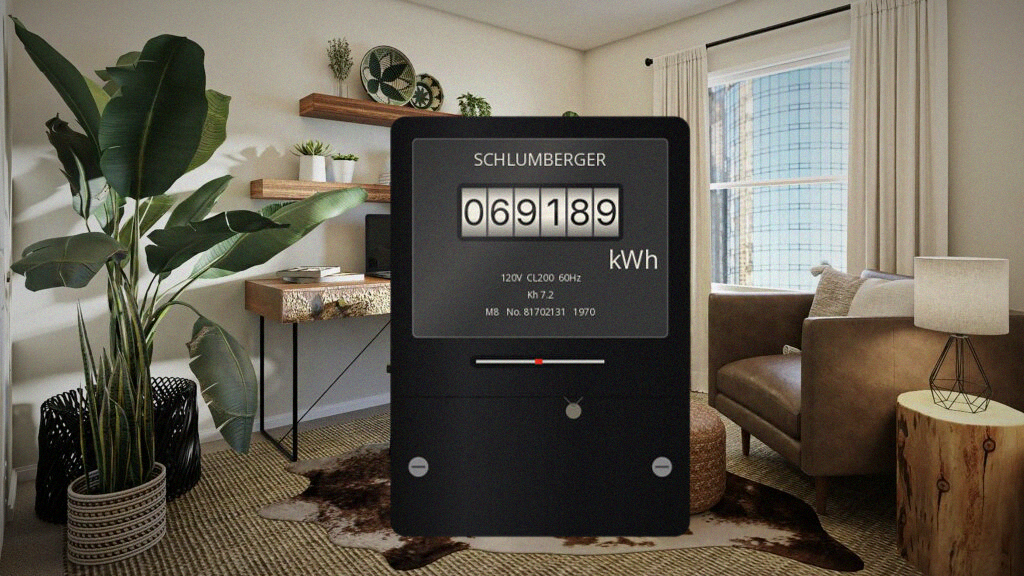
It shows 69189 (kWh)
